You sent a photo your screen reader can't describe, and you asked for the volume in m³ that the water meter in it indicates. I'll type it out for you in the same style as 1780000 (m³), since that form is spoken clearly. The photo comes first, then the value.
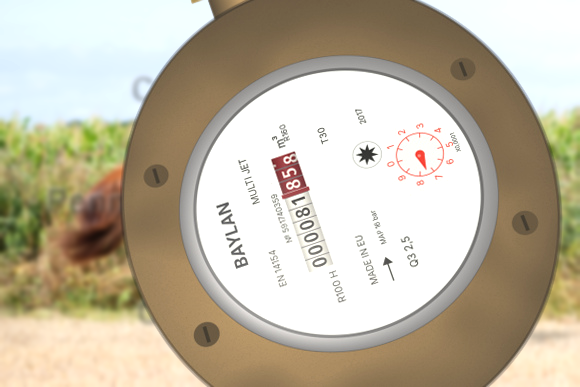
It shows 81.8577 (m³)
